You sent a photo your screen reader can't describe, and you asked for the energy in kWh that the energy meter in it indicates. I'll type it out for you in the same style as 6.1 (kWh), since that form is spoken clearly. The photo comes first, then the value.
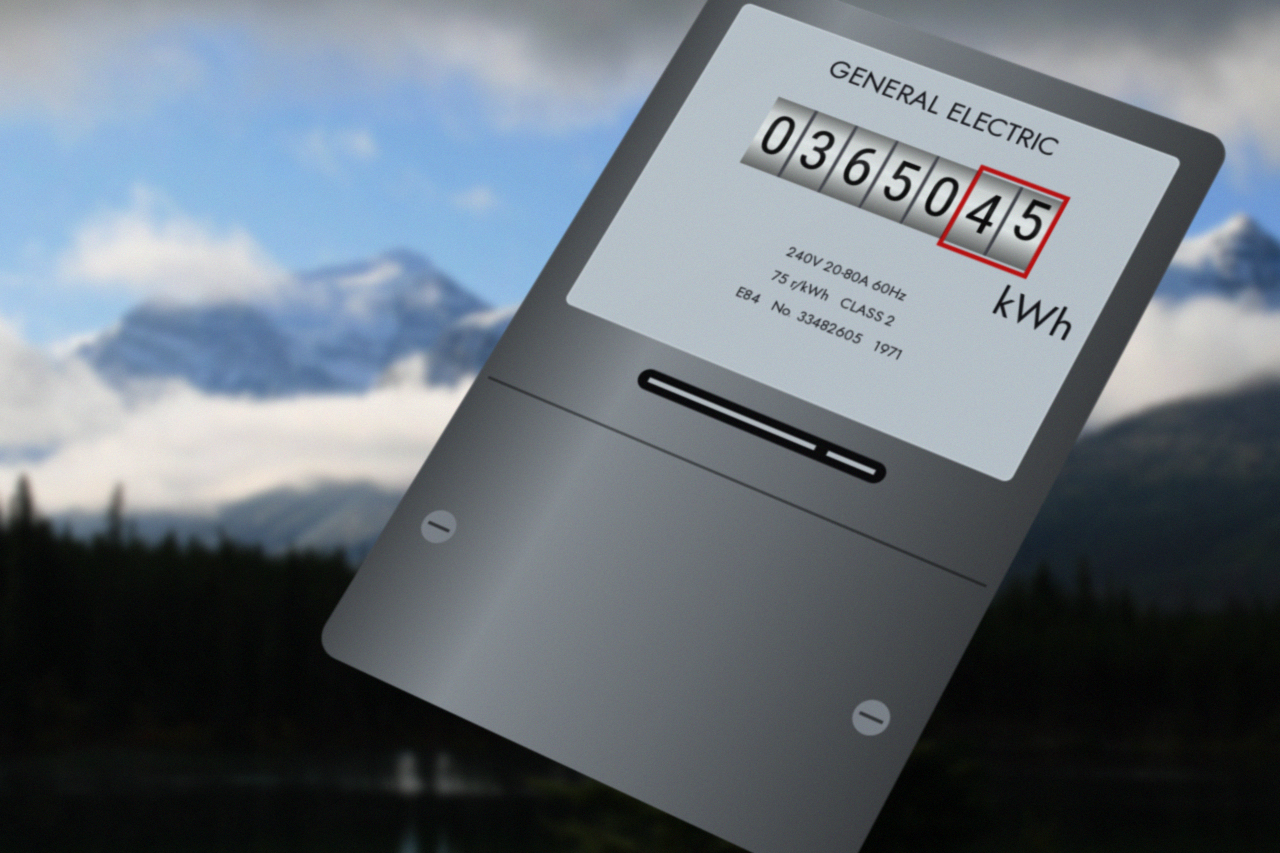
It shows 3650.45 (kWh)
